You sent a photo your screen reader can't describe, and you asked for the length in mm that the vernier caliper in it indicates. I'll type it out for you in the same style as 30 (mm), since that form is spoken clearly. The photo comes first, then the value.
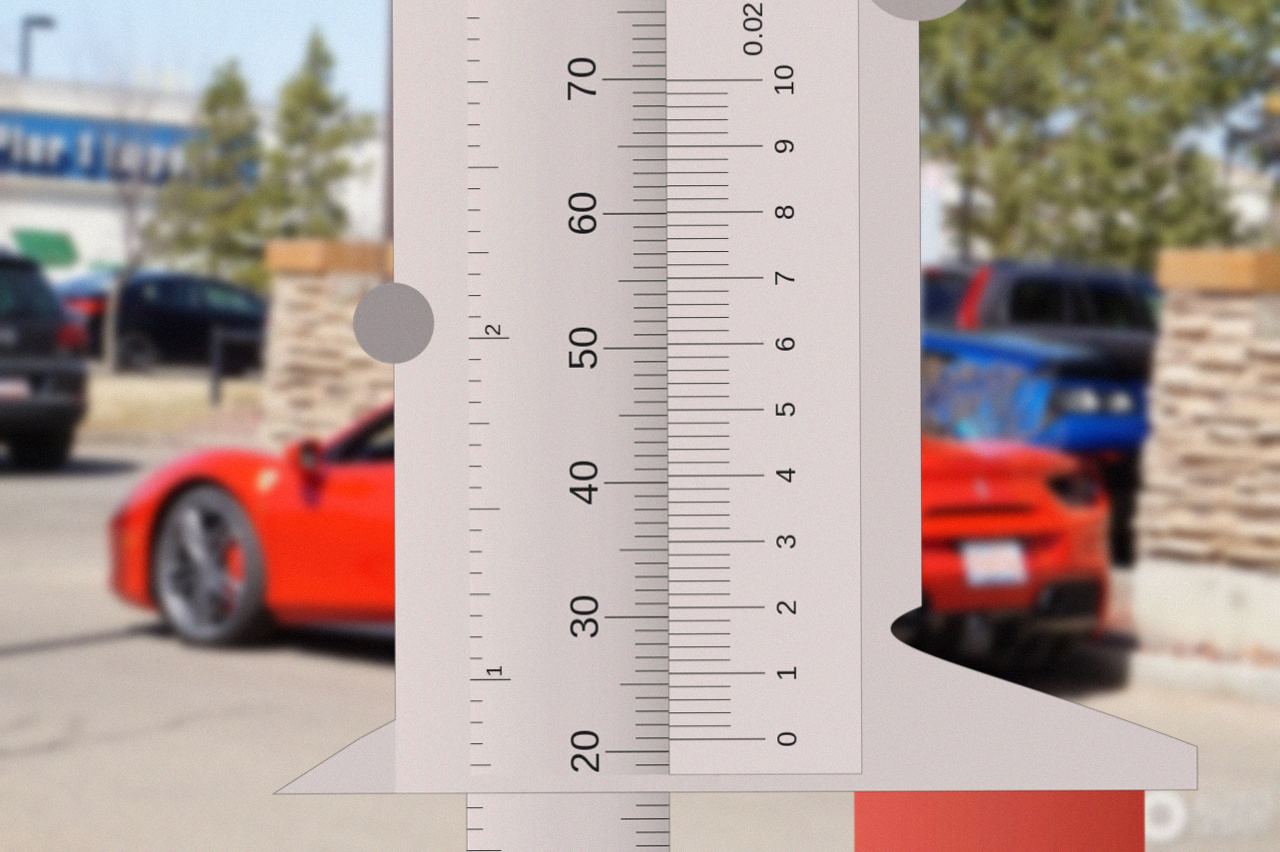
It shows 20.9 (mm)
